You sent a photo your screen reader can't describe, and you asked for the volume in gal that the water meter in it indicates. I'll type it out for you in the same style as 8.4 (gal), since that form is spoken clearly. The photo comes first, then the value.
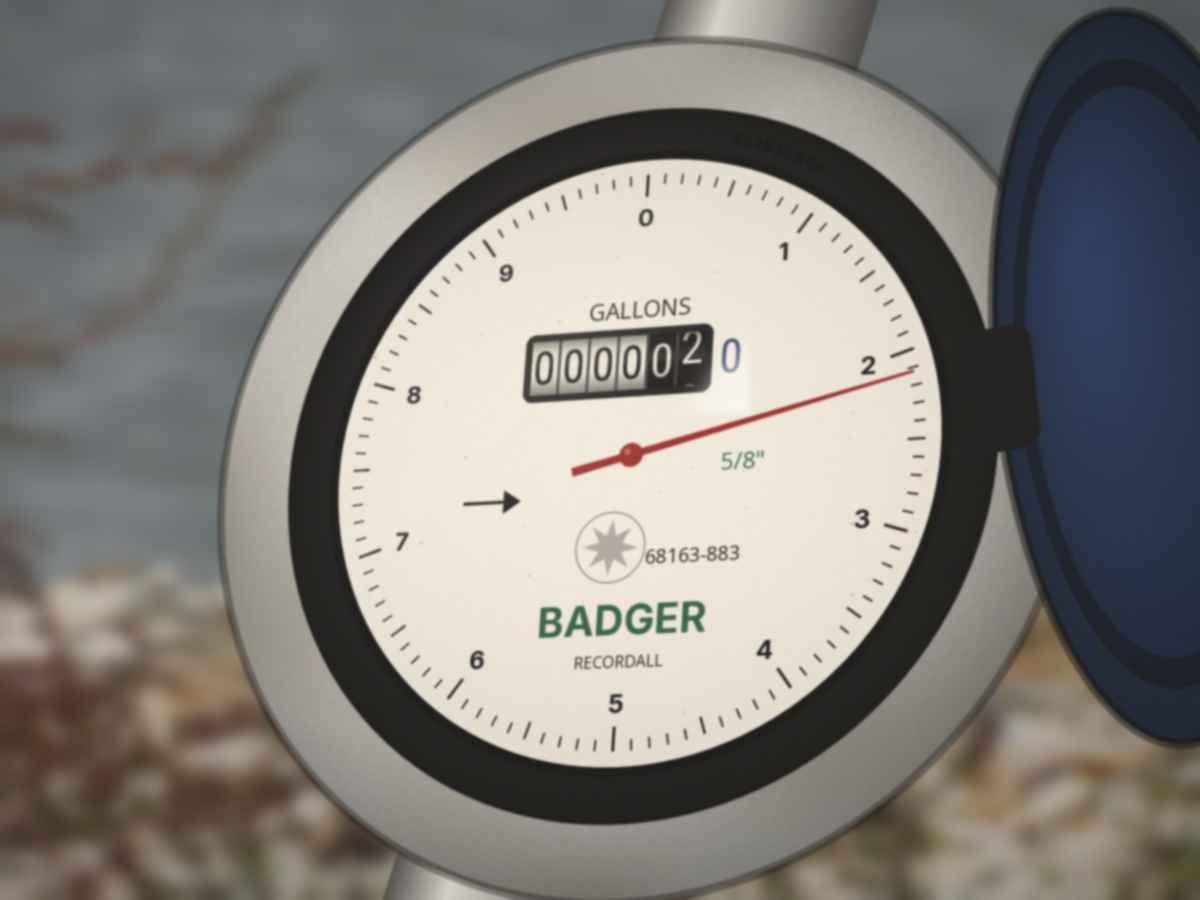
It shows 22.1 (gal)
